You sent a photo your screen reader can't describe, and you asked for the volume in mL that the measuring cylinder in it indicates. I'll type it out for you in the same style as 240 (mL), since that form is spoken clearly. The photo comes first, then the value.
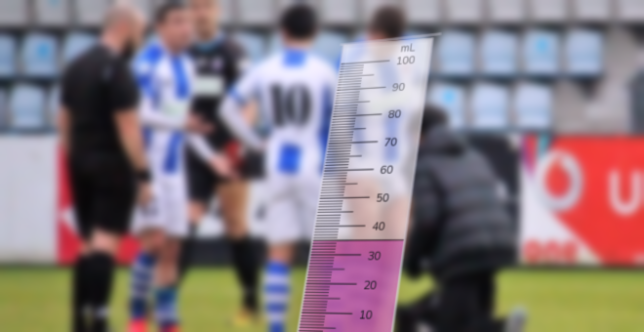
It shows 35 (mL)
